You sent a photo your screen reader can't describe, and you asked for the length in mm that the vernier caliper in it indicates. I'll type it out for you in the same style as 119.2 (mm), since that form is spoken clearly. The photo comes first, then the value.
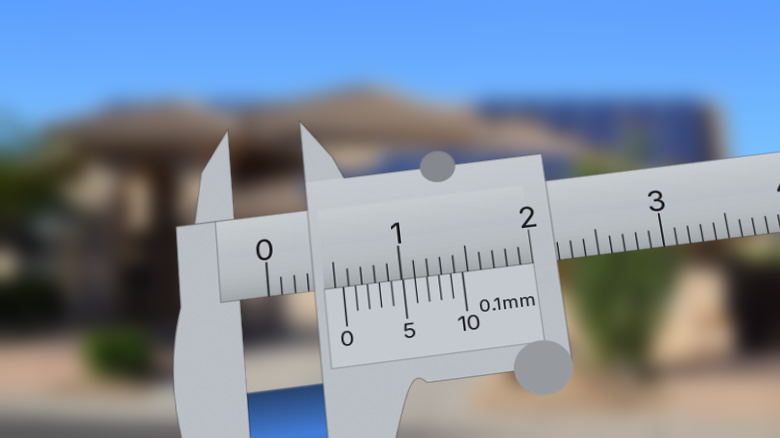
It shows 5.6 (mm)
